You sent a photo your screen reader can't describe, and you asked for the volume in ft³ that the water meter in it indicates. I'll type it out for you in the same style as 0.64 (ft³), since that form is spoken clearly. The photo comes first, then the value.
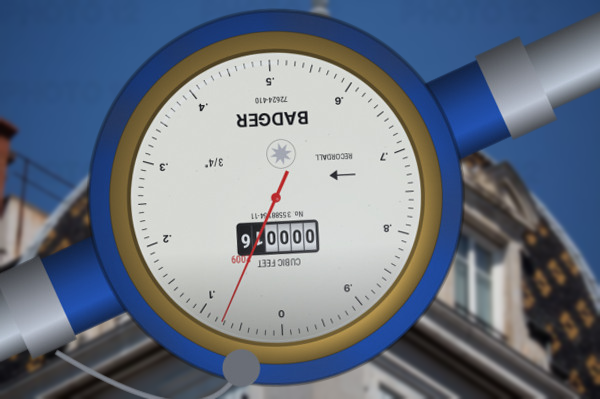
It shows 16.07 (ft³)
